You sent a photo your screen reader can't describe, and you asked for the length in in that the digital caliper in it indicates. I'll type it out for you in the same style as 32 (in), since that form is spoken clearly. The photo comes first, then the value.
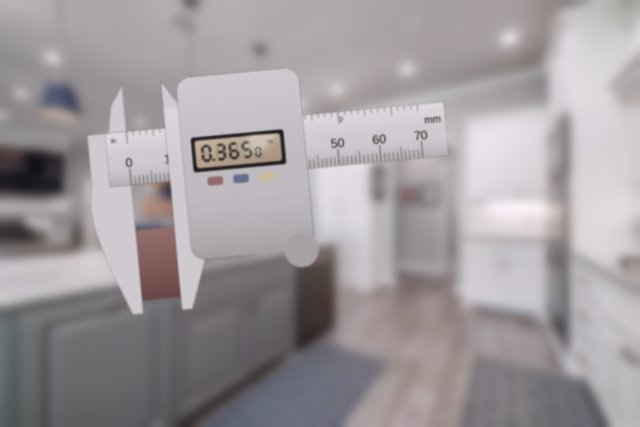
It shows 0.3650 (in)
